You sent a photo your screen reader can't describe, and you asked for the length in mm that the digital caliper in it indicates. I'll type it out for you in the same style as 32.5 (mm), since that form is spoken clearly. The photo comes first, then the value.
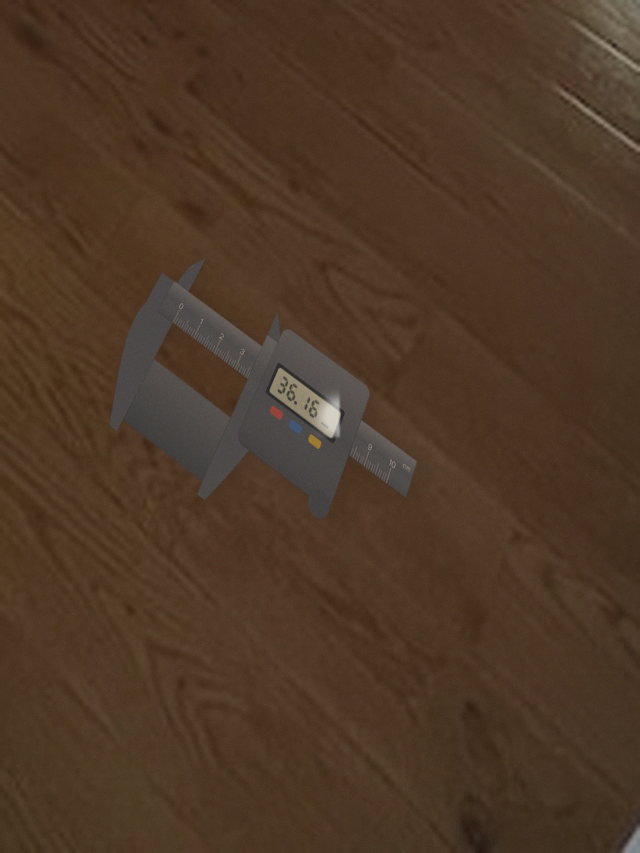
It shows 36.16 (mm)
